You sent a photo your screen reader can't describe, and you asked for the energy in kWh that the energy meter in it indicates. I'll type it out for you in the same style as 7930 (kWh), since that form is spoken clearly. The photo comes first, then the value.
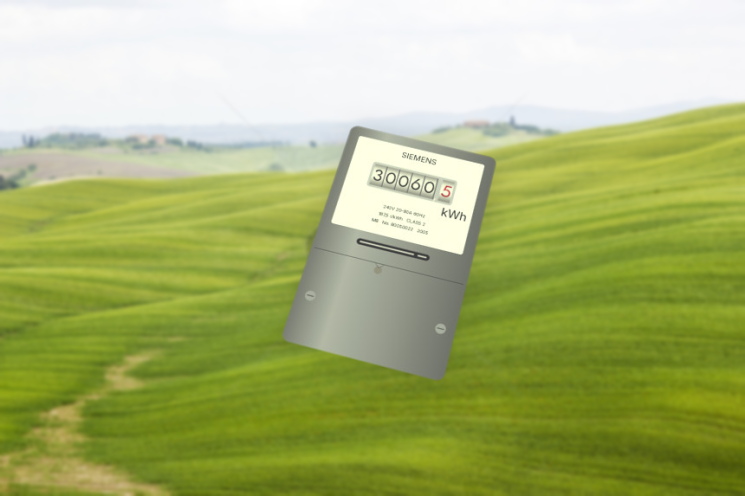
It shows 30060.5 (kWh)
